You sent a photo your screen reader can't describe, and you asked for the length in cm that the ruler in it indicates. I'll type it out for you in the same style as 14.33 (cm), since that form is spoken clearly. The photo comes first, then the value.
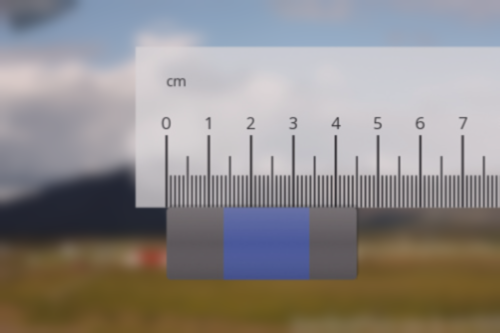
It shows 4.5 (cm)
